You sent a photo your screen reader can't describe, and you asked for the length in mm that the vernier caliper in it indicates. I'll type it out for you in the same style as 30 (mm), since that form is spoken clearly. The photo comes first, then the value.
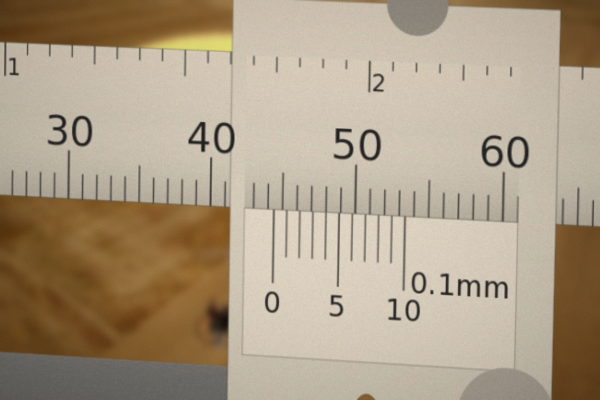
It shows 44.4 (mm)
